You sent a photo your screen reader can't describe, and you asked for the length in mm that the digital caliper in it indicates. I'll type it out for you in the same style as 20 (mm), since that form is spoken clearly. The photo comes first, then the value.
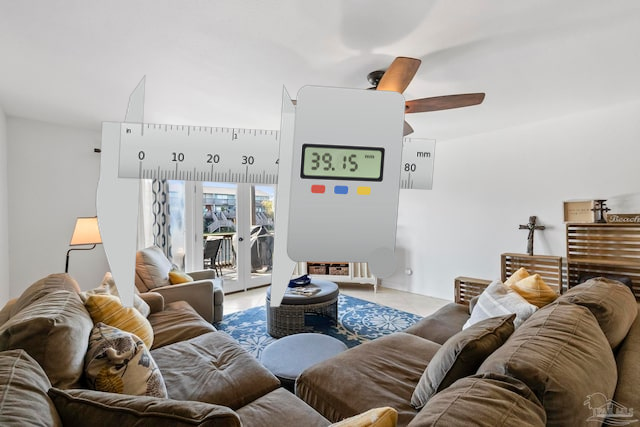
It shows 39.15 (mm)
